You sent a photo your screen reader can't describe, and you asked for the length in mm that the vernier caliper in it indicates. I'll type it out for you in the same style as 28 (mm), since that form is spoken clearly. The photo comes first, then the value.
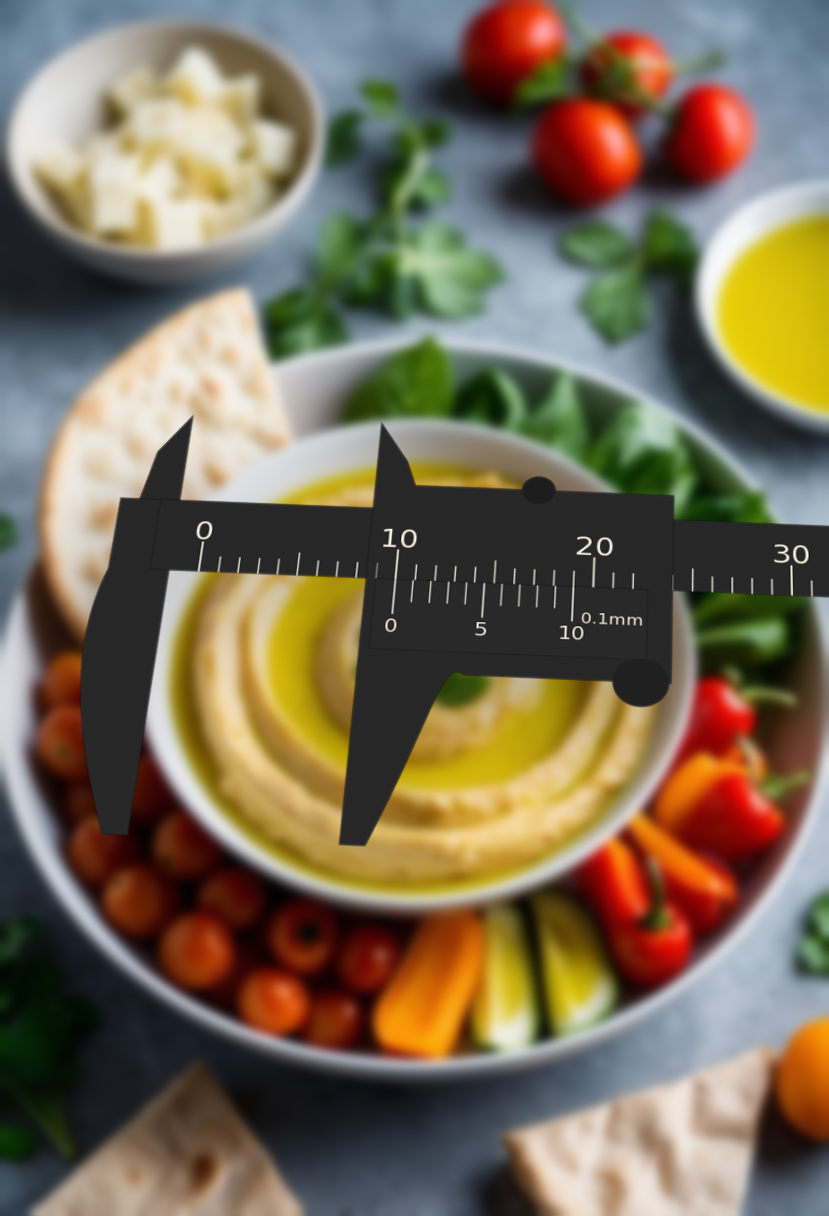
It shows 10.0 (mm)
